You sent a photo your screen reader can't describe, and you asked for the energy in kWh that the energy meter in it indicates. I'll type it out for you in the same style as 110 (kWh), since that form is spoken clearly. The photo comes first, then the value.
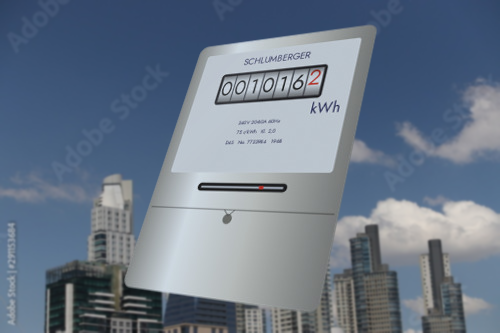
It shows 1016.2 (kWh)
